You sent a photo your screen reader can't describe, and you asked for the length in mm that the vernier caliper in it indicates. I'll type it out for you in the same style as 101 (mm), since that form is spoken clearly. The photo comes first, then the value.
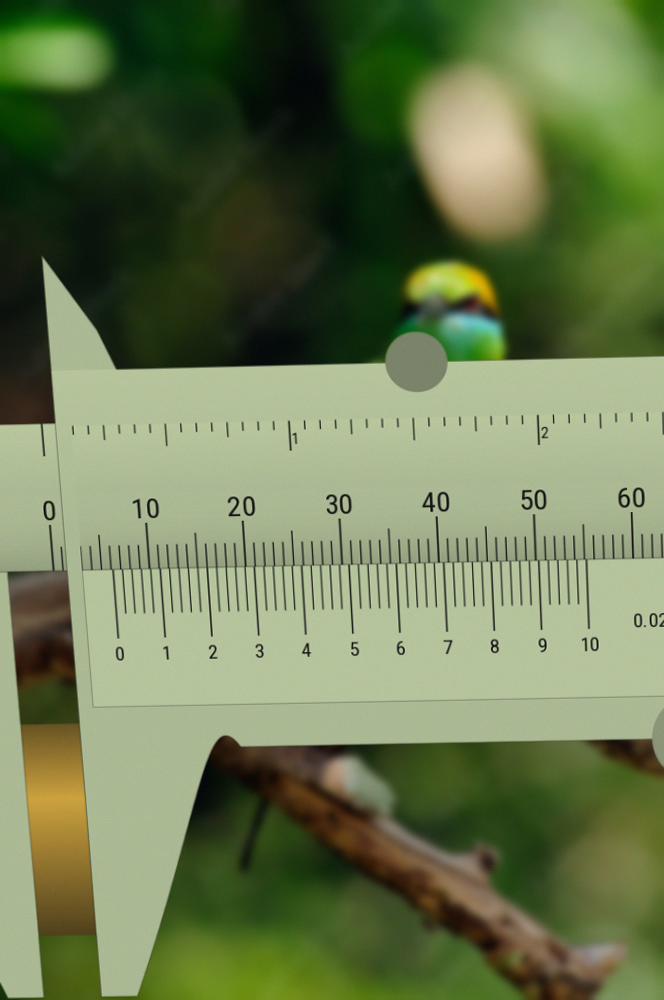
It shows 6.2 (mm)
